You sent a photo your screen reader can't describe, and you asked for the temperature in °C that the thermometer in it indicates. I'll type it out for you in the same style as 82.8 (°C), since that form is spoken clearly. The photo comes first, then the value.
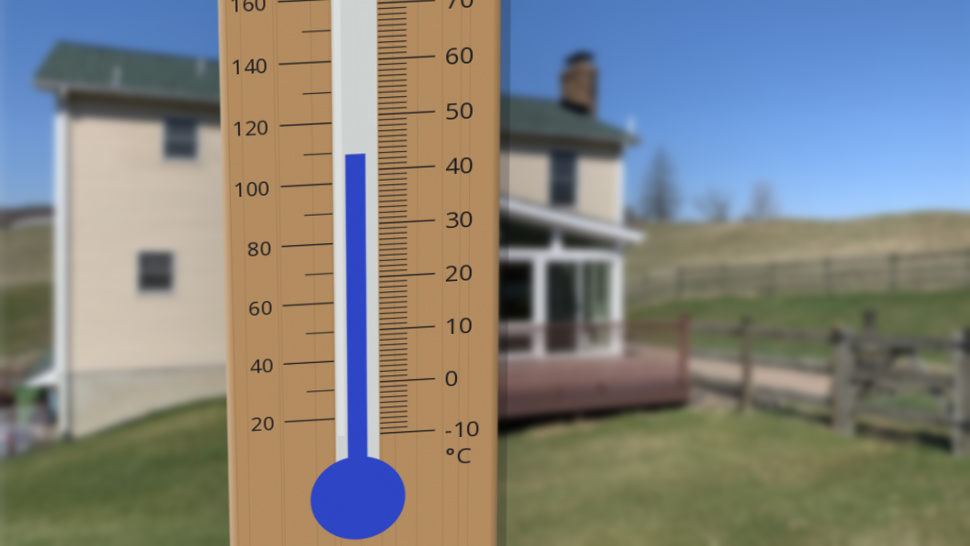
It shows 43 (°C)
